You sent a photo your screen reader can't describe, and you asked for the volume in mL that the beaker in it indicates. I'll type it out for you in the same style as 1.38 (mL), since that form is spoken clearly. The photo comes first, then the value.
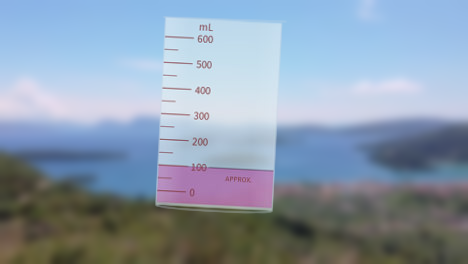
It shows 100 (mL)
